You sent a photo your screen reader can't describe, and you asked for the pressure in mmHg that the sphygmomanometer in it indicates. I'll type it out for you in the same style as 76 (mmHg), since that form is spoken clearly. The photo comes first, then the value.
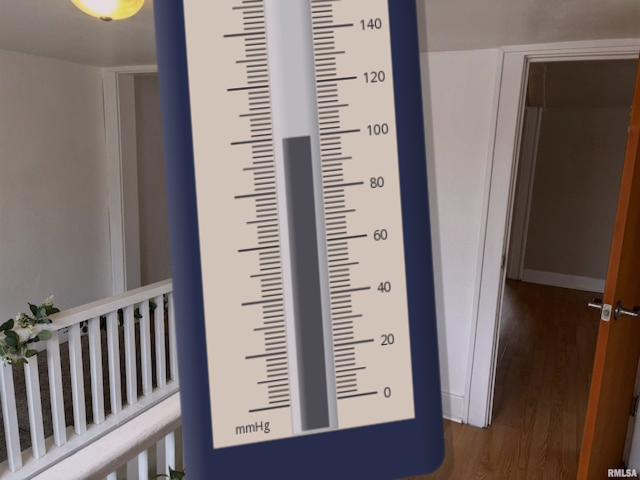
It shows 100 (mmHg)
